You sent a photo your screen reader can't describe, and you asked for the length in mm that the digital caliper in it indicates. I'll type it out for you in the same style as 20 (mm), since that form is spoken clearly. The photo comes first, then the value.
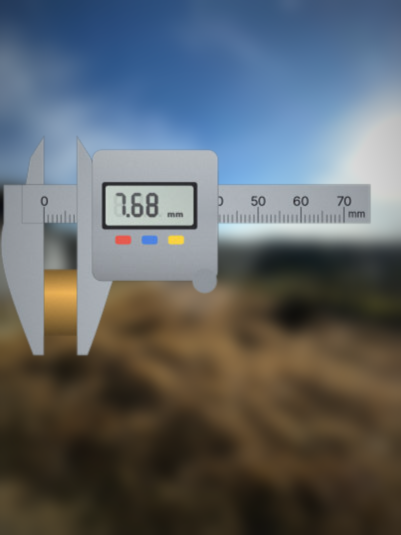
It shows 7.68 (mm)
